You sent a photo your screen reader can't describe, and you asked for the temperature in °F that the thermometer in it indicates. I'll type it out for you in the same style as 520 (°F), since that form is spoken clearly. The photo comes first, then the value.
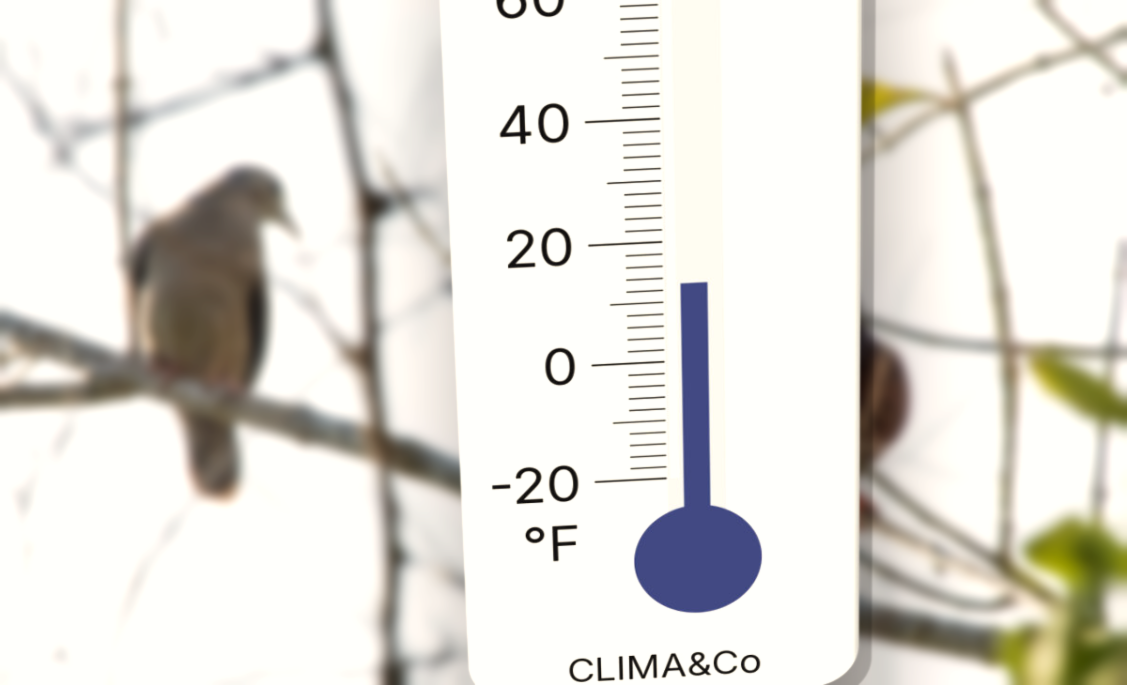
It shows 13 (°F)
